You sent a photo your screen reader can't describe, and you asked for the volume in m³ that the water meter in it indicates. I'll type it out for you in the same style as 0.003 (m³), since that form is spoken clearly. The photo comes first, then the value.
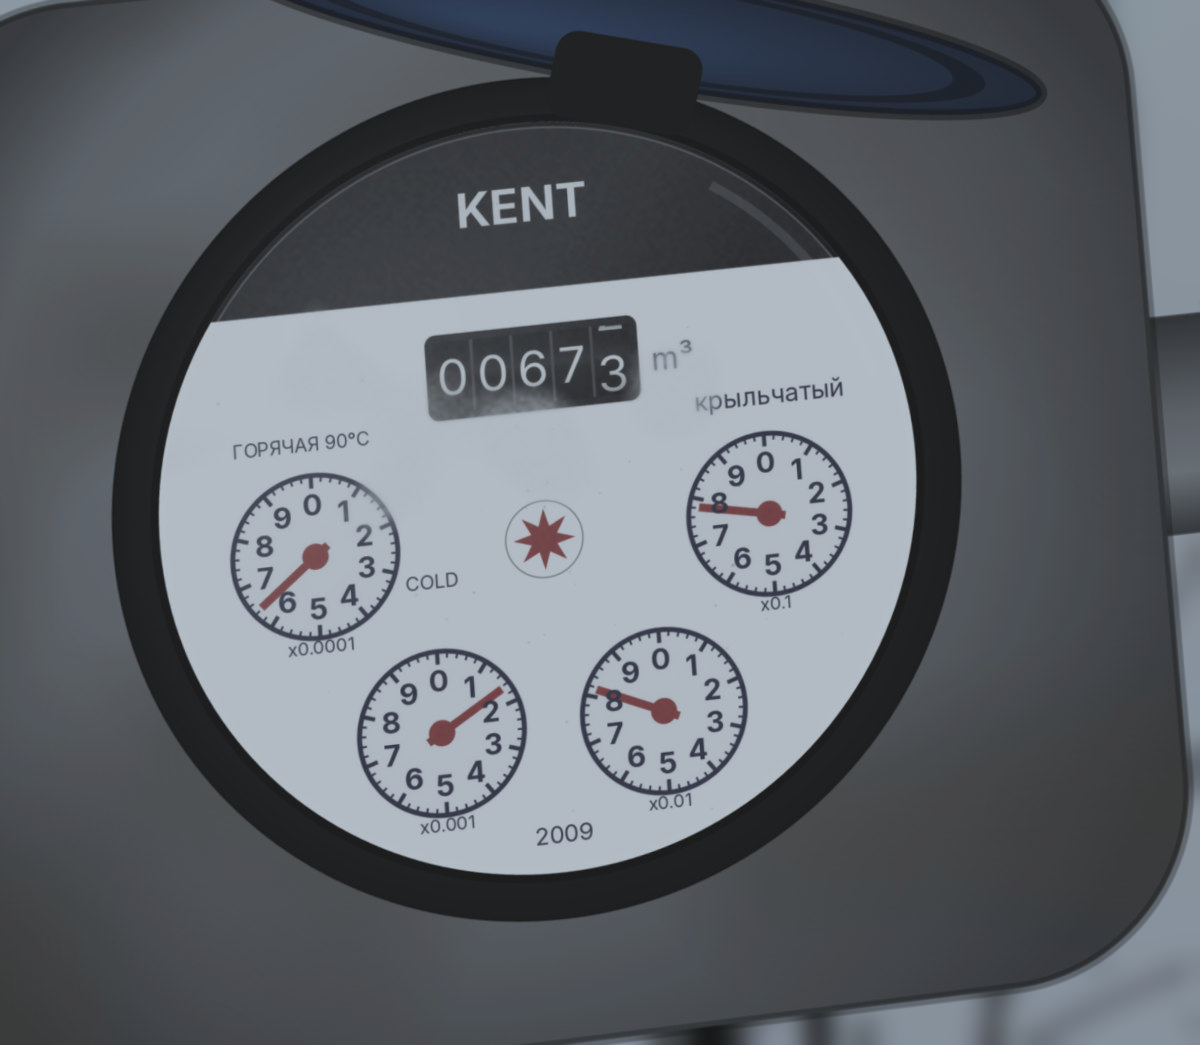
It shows 672.7816 (m³)
